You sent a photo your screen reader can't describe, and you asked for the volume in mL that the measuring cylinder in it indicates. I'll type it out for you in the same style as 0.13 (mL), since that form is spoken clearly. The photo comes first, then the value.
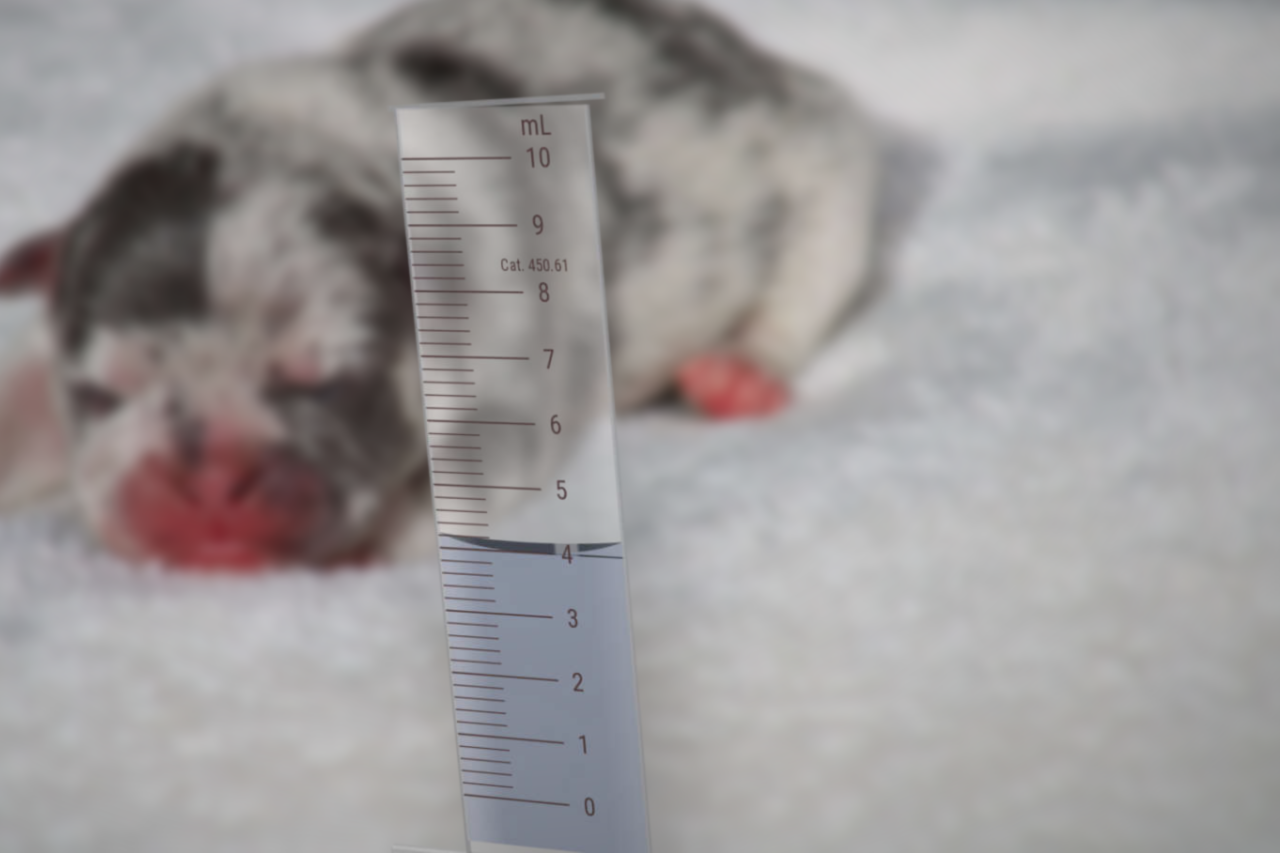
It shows 4 (mL)
